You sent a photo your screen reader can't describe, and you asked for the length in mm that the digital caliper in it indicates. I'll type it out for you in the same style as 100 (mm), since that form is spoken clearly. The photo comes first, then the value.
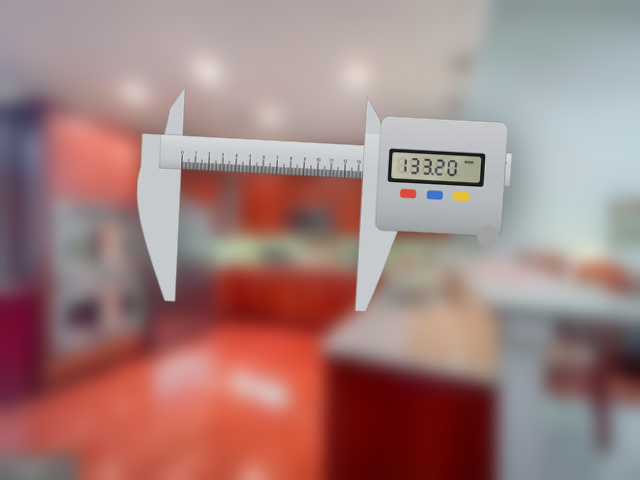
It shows 133.20 (mm)
